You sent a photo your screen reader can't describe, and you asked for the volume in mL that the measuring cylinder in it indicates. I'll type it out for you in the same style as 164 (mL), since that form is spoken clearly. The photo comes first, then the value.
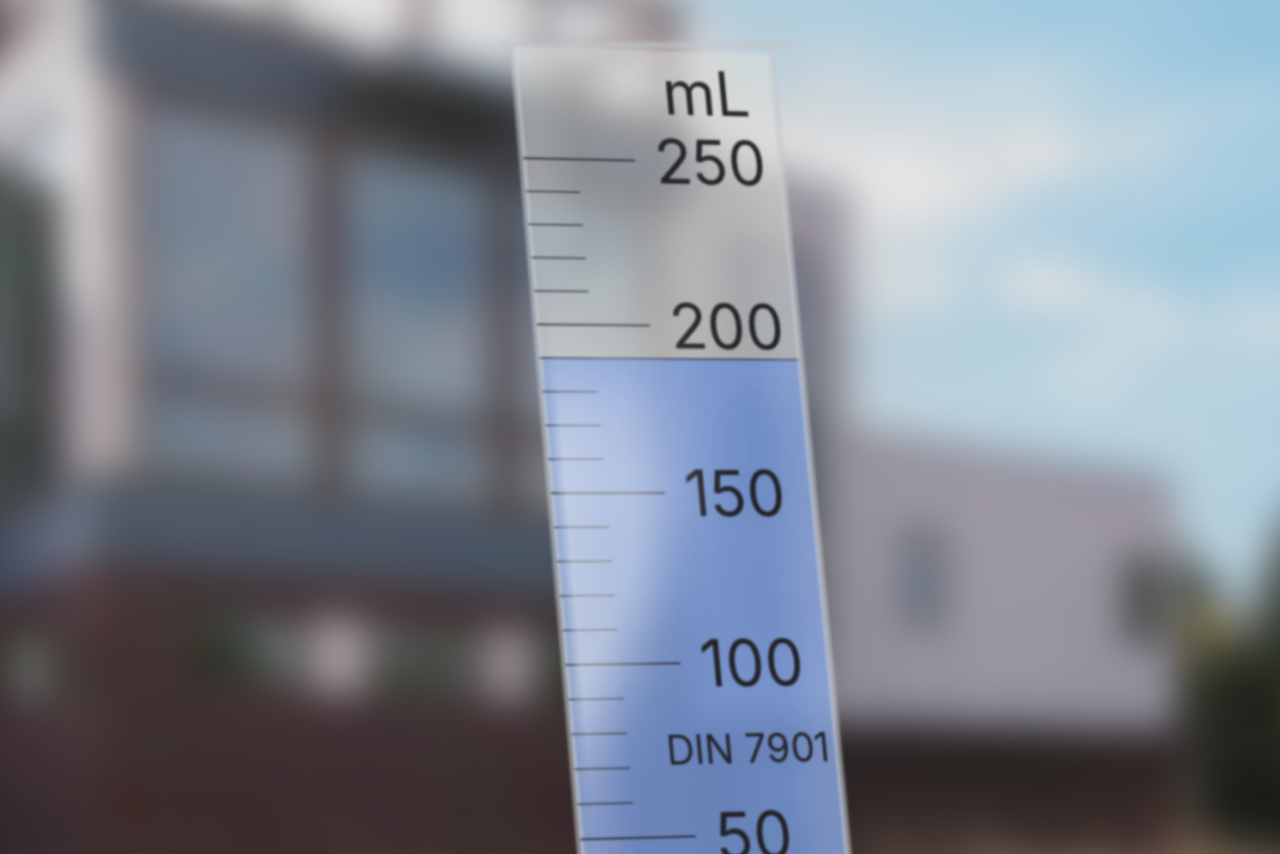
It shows 190 (mL)
